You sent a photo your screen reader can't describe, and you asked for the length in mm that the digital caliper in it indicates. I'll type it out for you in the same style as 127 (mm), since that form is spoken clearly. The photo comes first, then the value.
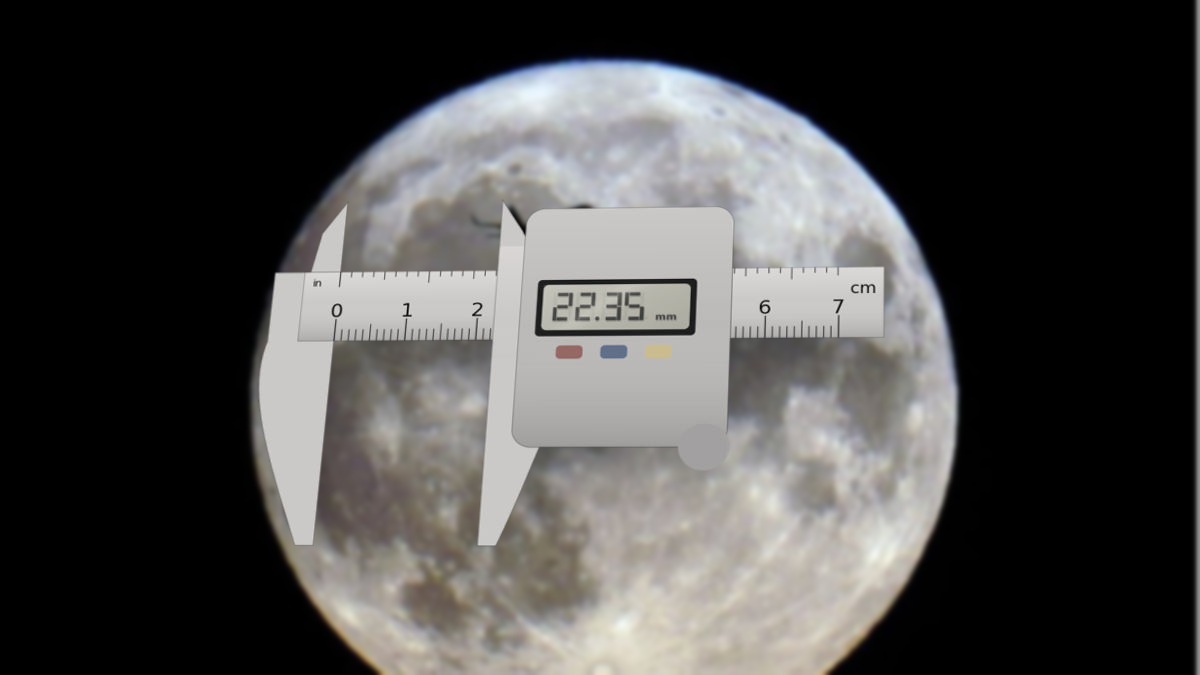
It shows 22.35 (mm)
